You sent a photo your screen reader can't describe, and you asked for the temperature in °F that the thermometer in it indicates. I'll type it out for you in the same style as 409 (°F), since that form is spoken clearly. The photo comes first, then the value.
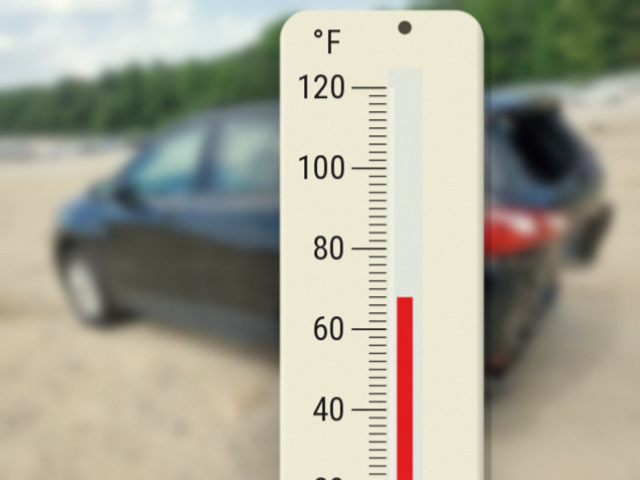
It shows 68 (°F)
